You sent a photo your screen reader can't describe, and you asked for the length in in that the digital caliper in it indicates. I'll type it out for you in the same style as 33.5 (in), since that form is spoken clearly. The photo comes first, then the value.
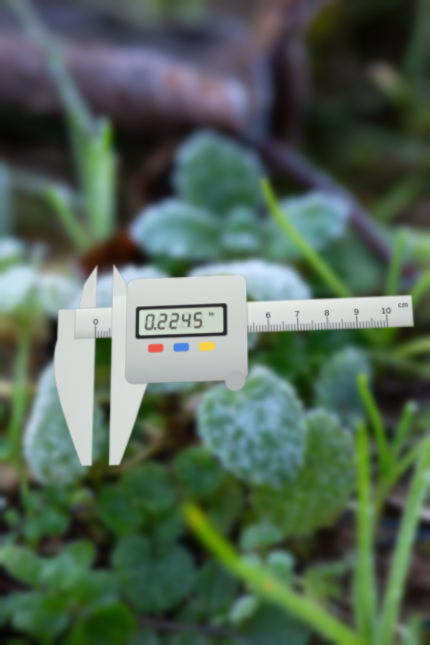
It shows 0.2245 (in)
